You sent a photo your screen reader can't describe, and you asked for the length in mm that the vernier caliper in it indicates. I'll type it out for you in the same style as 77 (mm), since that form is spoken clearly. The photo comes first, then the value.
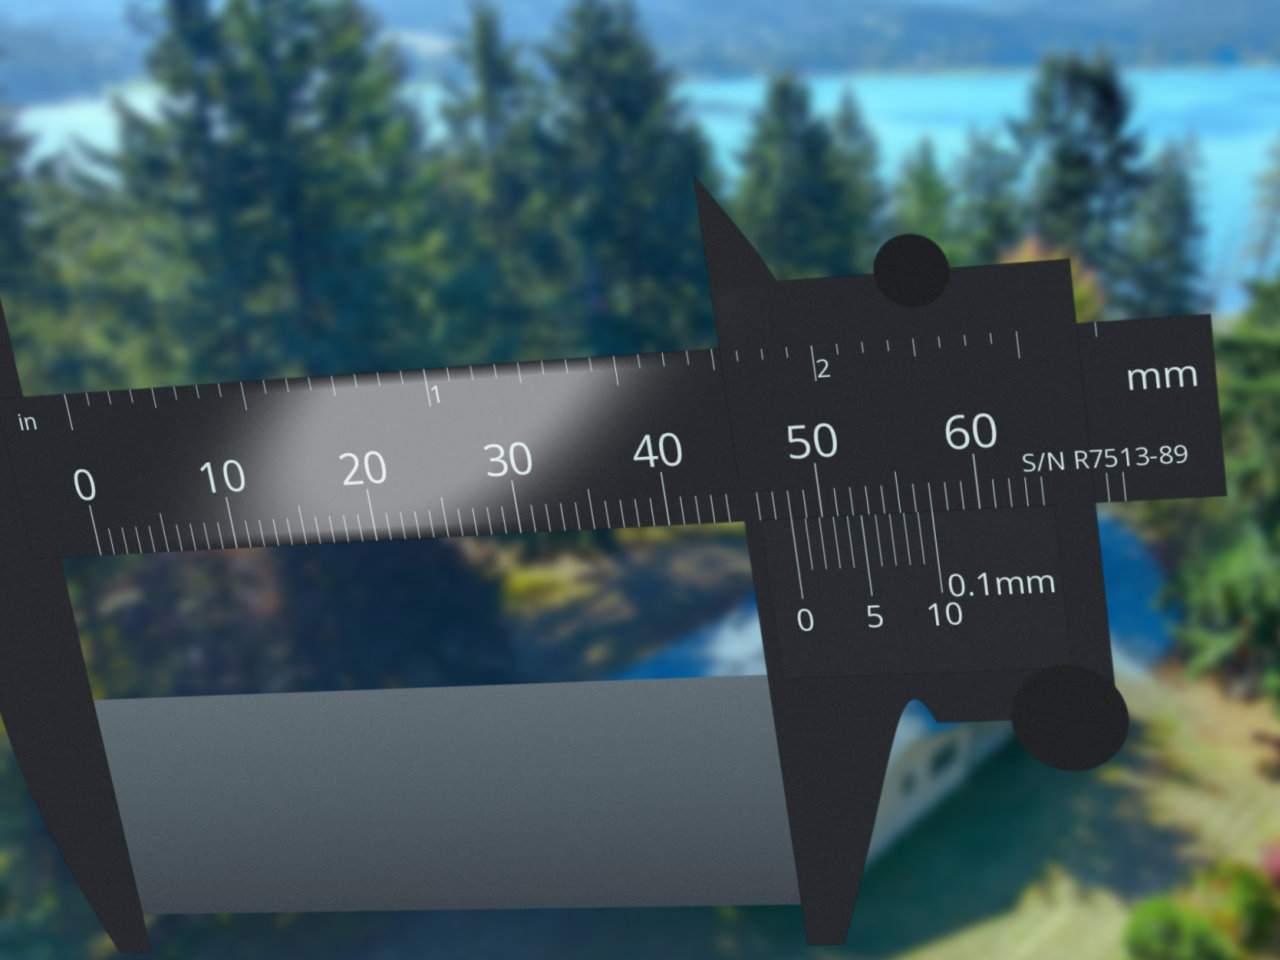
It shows 48.0 (mm)
